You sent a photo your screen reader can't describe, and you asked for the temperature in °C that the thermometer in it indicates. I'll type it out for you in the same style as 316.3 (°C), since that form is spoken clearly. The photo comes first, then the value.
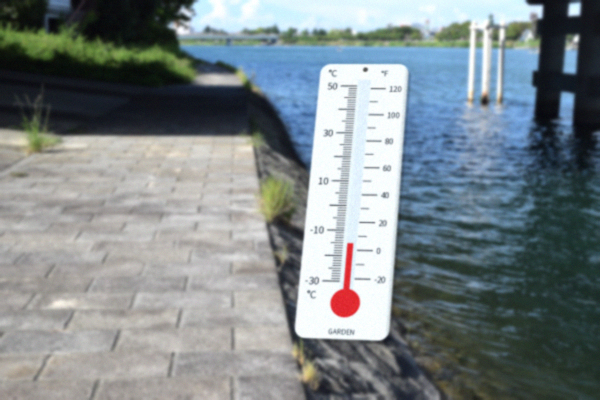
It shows -15 (°C)
